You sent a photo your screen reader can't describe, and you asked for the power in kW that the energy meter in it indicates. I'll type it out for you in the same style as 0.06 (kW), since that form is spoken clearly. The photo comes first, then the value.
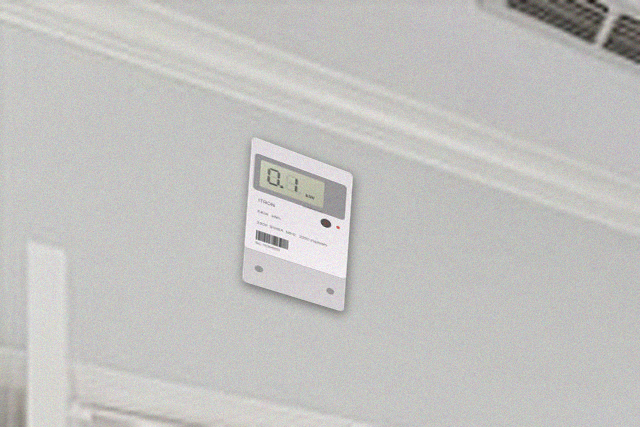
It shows 0.1 (kW)
